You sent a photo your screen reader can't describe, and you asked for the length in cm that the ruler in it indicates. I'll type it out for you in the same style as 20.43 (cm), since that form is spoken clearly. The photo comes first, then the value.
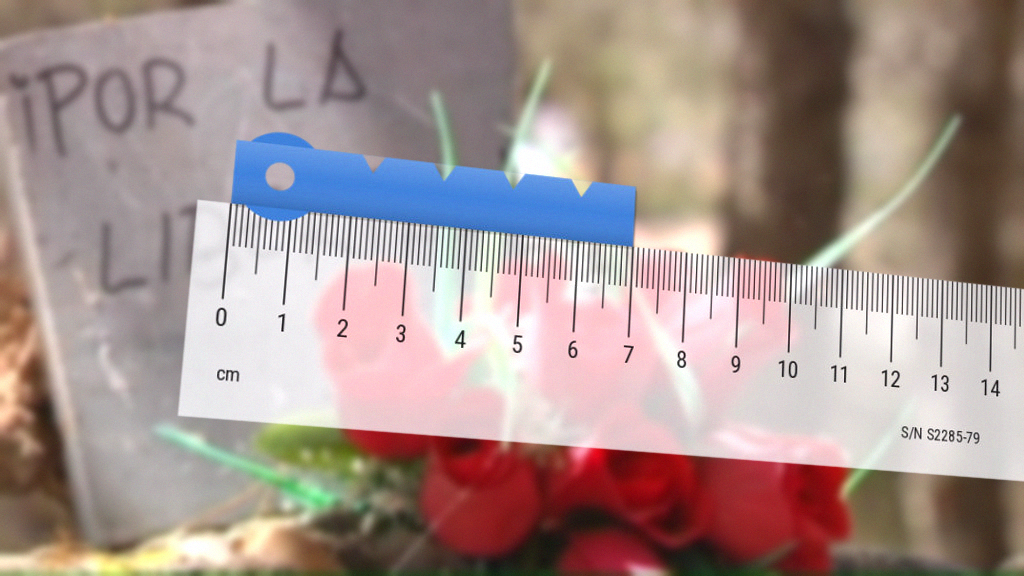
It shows 7 (cm)
